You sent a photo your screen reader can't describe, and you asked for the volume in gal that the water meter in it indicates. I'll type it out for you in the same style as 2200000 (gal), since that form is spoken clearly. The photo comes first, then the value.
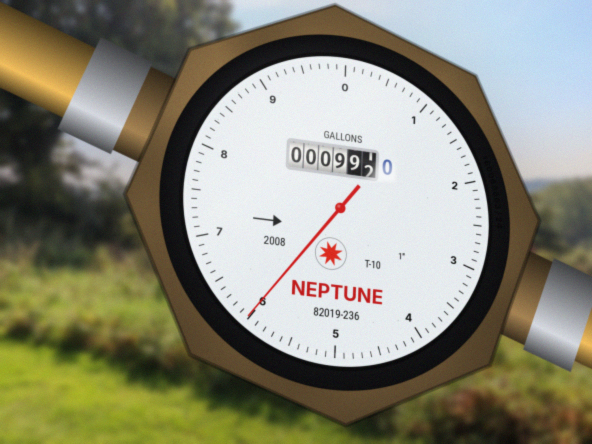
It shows 9916.0 (gal)
